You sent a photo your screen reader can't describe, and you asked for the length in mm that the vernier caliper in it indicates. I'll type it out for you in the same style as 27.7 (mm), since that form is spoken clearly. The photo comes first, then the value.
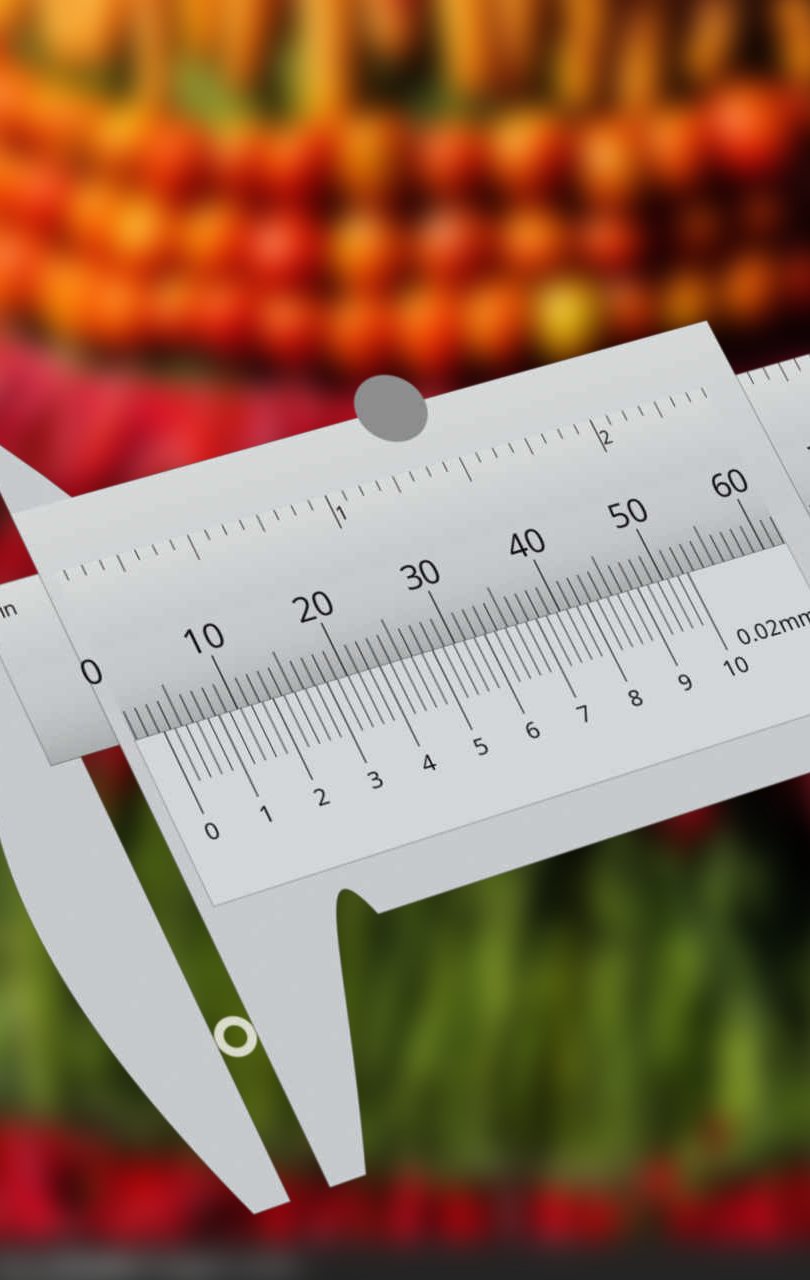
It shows 3.4 (mm)
